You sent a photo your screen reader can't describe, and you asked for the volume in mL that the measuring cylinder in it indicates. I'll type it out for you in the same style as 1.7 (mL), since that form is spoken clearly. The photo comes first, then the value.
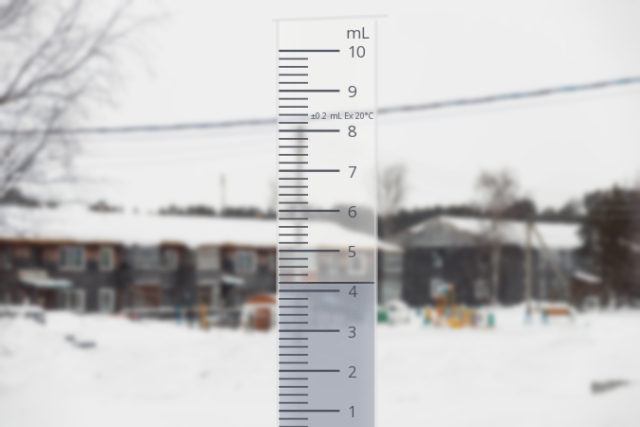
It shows 4.2 (mL)
